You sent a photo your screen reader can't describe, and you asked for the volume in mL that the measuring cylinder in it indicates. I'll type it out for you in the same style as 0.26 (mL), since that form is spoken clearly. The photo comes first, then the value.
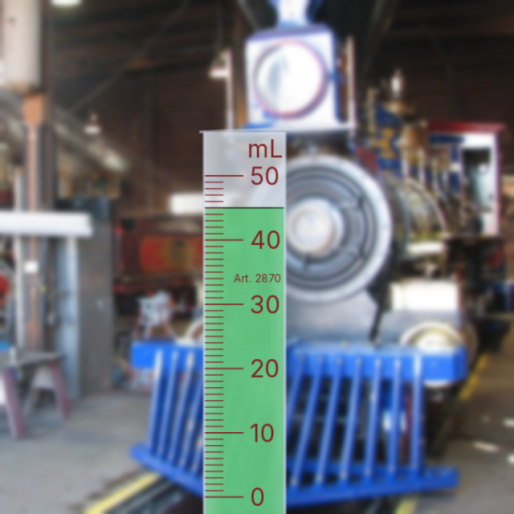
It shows 45 (mL)
